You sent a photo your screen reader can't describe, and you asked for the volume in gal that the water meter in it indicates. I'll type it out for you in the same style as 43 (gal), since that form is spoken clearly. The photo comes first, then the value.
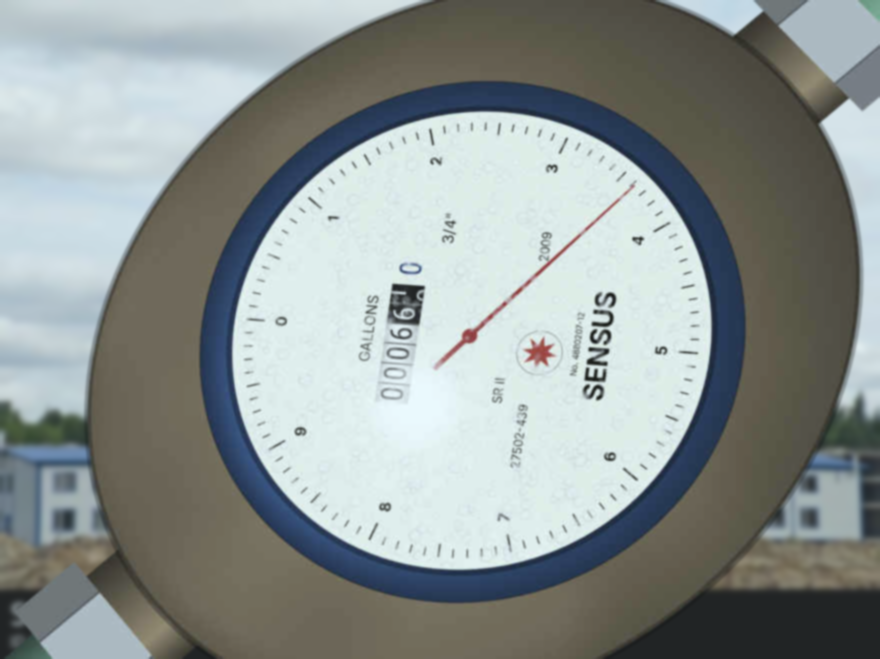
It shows 6613.6 (gal)
